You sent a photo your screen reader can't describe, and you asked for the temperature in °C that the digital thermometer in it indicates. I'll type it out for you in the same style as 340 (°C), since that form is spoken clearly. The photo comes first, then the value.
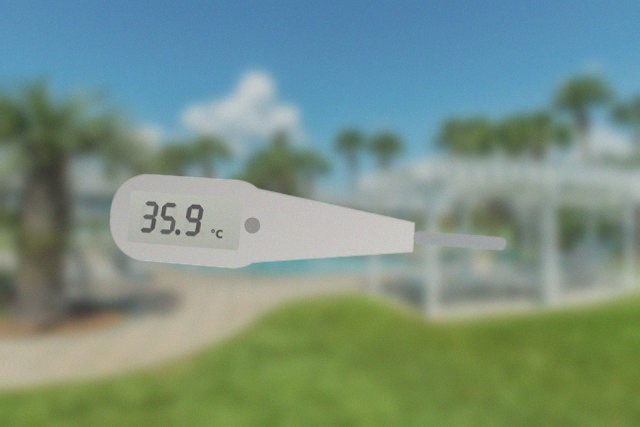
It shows 35.9 (°C)
